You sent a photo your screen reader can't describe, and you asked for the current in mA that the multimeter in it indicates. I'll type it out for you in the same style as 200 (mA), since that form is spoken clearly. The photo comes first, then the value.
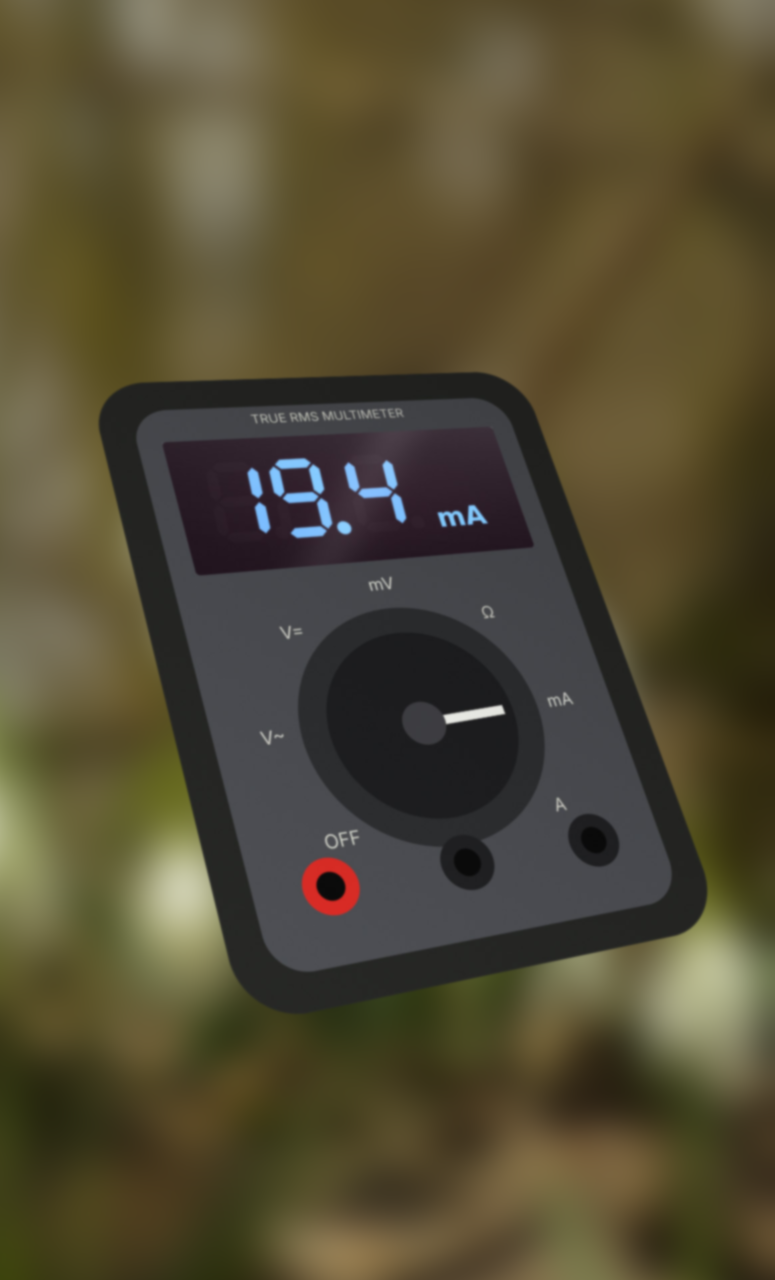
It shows 19.4 (mA)
